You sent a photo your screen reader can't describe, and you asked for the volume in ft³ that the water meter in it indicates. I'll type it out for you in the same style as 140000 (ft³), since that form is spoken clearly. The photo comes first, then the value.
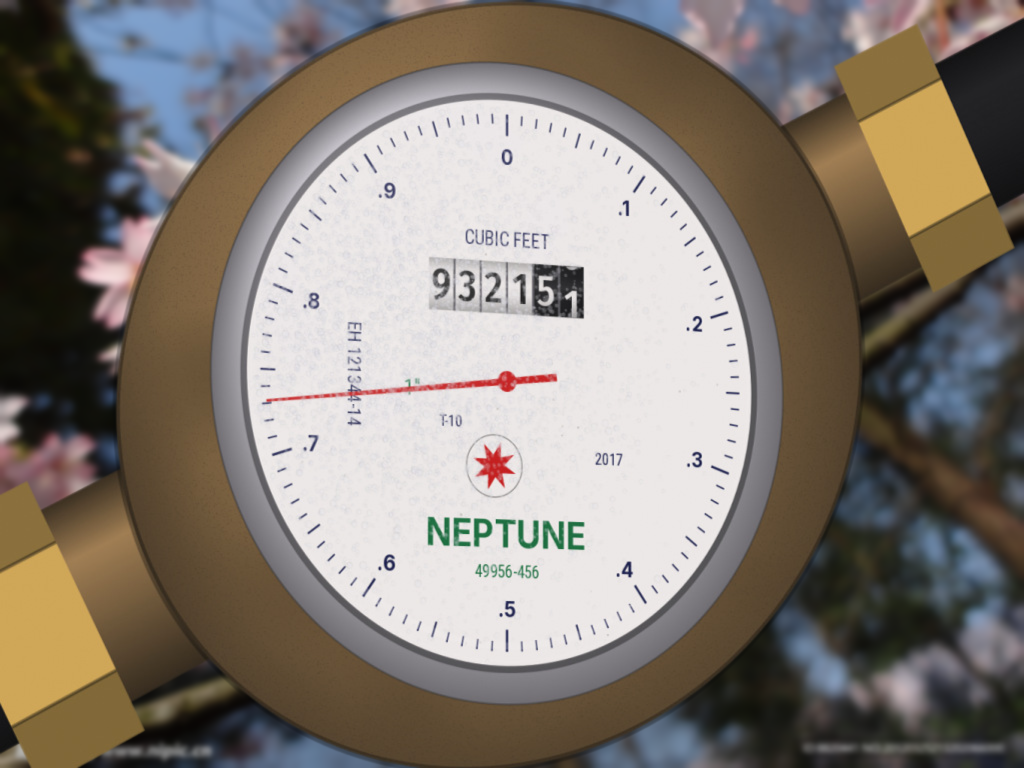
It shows 932150.73 (ft³)
